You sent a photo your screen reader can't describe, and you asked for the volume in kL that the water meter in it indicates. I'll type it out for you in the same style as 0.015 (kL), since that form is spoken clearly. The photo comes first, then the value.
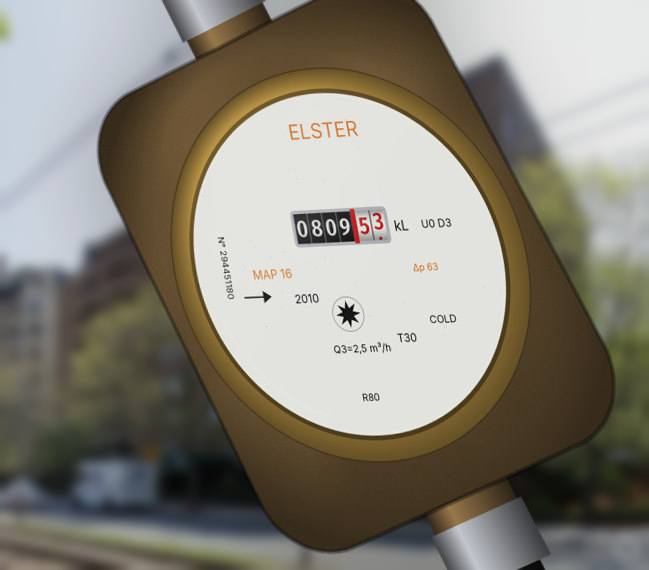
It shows 809.53 (kL)
